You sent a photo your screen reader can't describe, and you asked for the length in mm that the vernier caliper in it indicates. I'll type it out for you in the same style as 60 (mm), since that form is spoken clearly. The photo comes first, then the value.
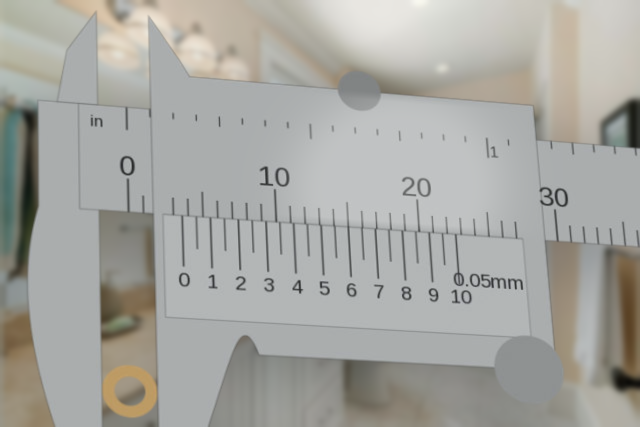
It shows 3.6 (mm)
